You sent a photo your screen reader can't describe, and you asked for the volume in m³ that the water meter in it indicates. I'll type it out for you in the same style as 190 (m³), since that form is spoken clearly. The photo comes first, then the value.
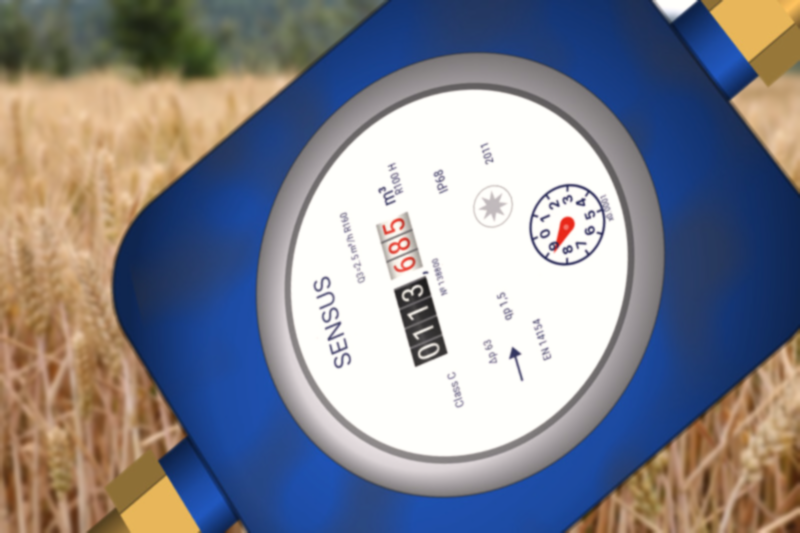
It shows 113.6858 (m³)
